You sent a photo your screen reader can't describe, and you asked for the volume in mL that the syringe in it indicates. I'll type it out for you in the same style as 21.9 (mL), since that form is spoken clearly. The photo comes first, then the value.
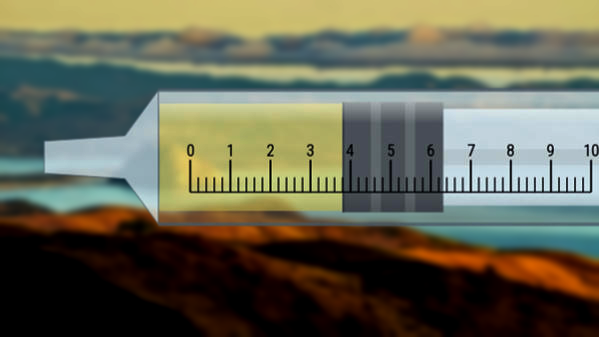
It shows 3.8 (mL)
